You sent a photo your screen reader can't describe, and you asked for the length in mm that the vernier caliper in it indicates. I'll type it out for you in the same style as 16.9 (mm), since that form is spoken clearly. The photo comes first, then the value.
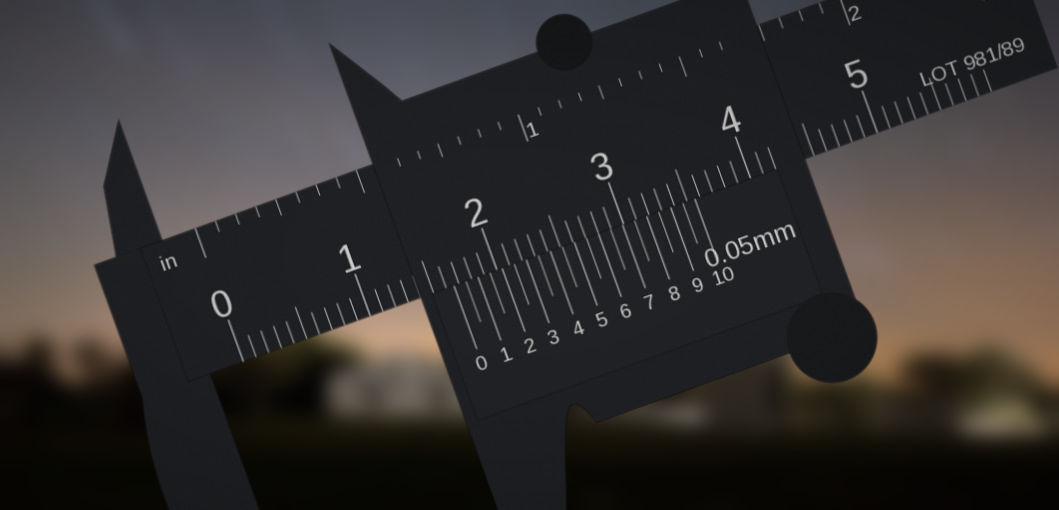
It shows 16.6 (mm)
